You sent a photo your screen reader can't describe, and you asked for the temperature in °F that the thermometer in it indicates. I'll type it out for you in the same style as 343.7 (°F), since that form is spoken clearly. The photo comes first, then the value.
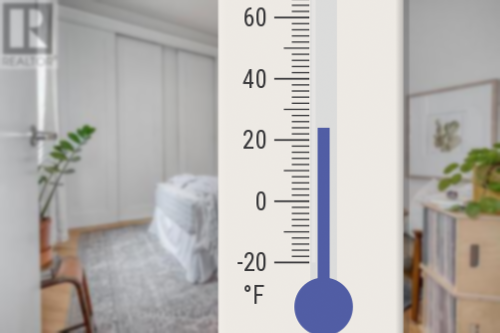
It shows 24 (°F)
